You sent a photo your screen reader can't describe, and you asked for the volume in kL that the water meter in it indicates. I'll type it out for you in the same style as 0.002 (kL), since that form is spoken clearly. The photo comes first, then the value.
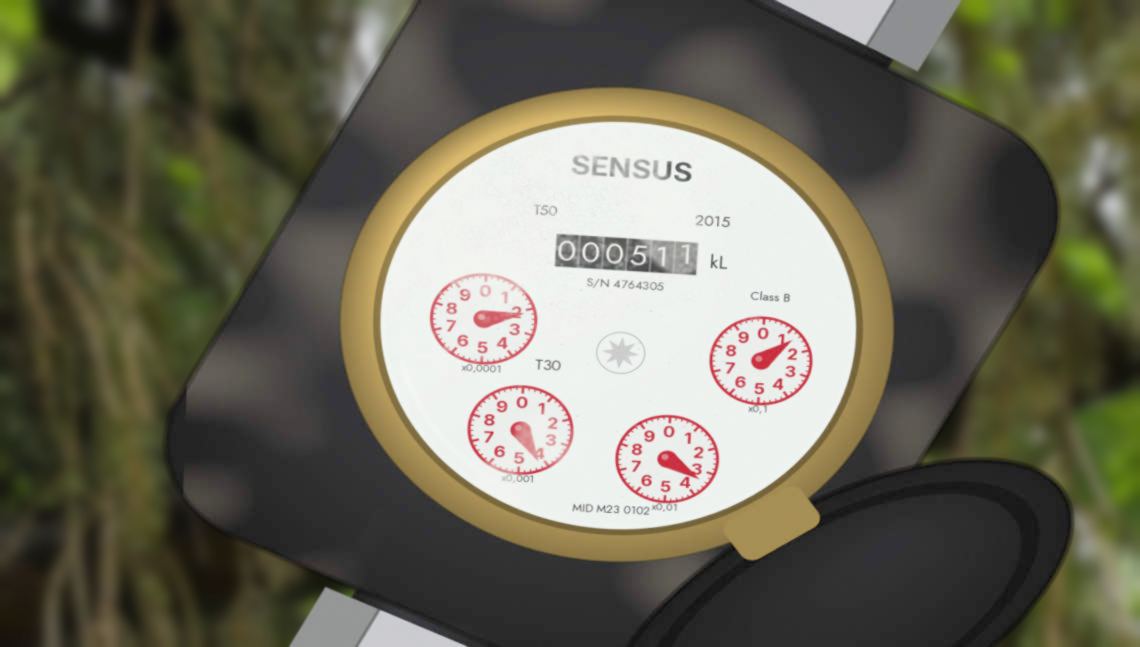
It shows 511.1342 (kL)
